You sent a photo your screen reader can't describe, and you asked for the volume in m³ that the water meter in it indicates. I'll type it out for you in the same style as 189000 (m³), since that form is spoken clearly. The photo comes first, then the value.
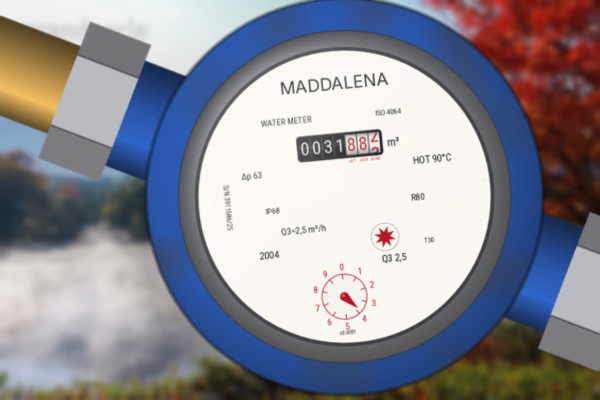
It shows 31.8823 (m³)
